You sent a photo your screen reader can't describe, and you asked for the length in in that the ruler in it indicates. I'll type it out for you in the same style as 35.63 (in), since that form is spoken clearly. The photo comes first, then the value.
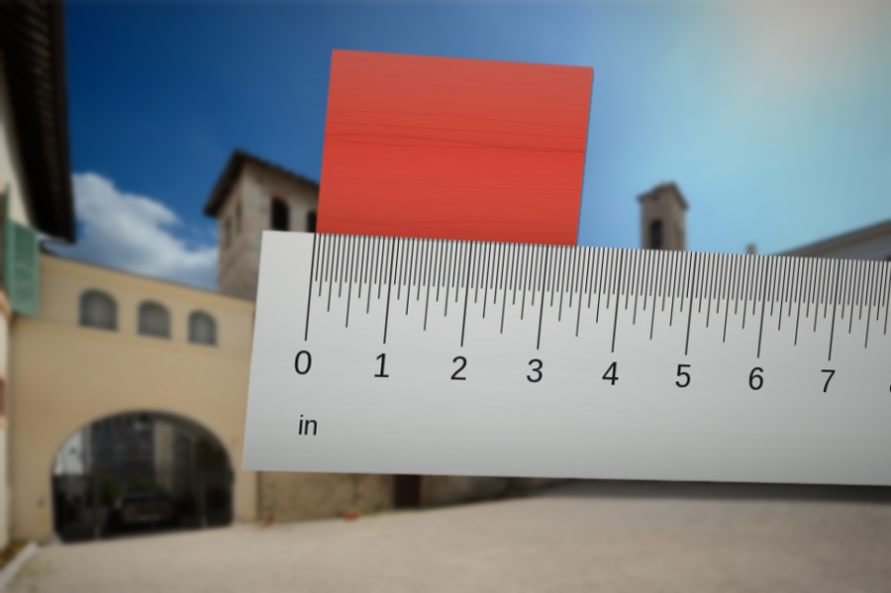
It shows 3.375 (in)
